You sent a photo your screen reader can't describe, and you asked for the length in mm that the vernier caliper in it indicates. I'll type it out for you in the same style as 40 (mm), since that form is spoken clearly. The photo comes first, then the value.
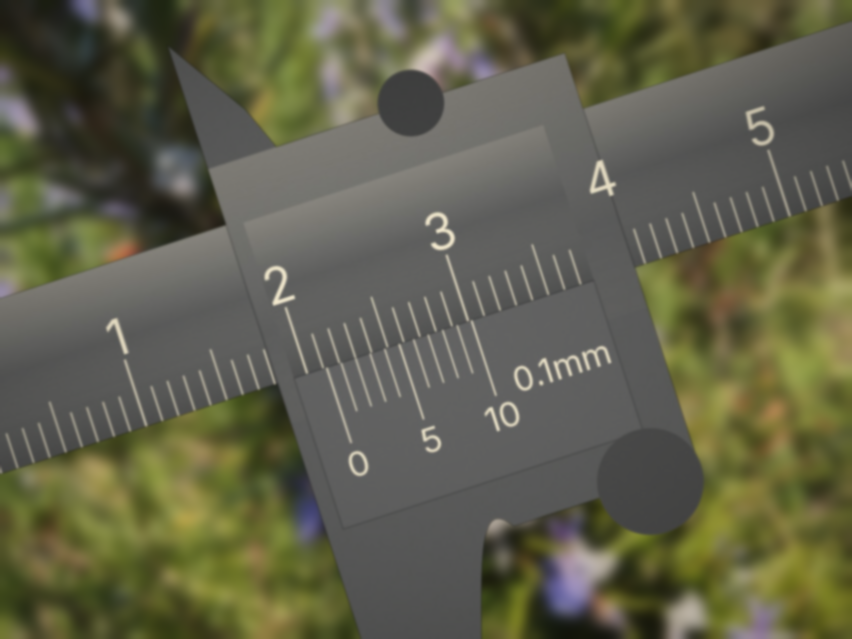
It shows 21.2 (mm)
